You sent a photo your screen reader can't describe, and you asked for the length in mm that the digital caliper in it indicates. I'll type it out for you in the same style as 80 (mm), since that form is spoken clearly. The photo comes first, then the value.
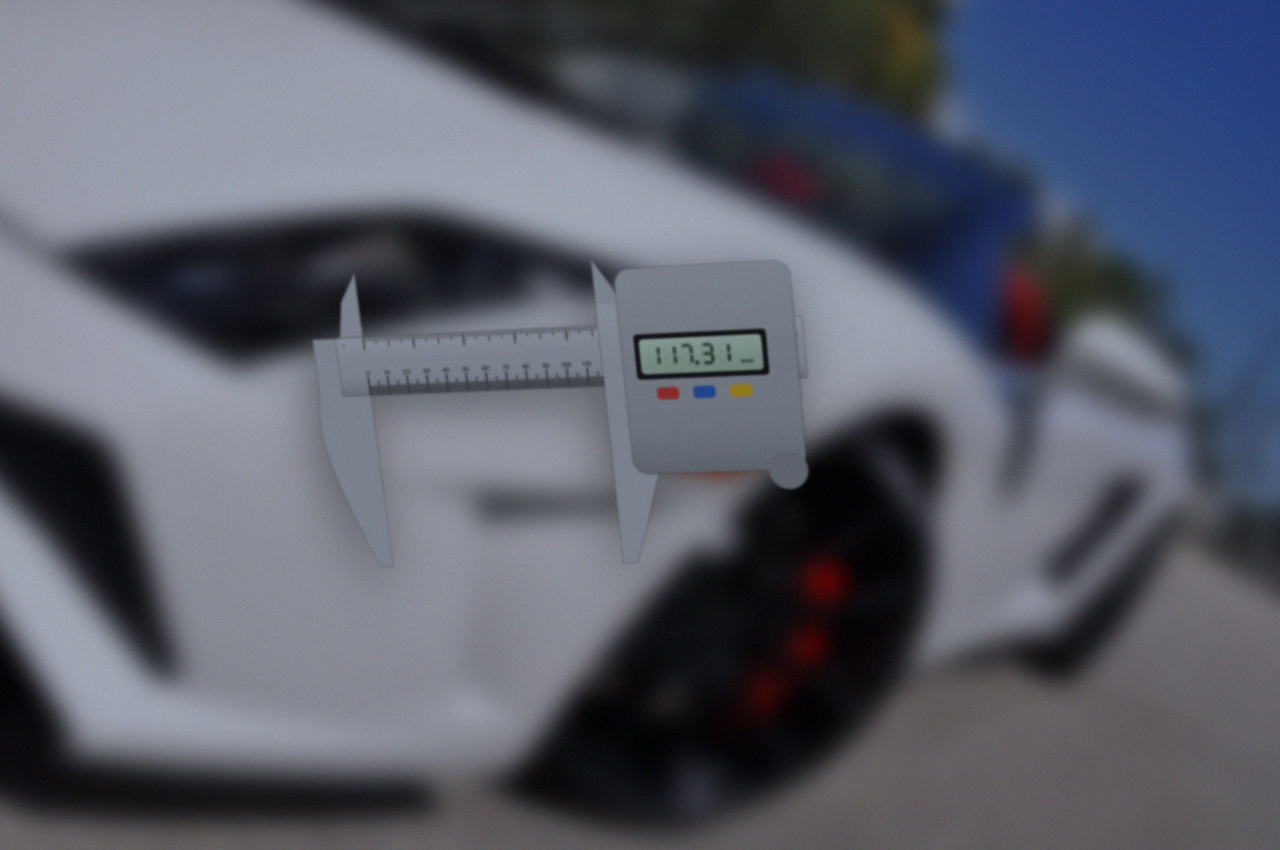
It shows 117.31 (mm)
